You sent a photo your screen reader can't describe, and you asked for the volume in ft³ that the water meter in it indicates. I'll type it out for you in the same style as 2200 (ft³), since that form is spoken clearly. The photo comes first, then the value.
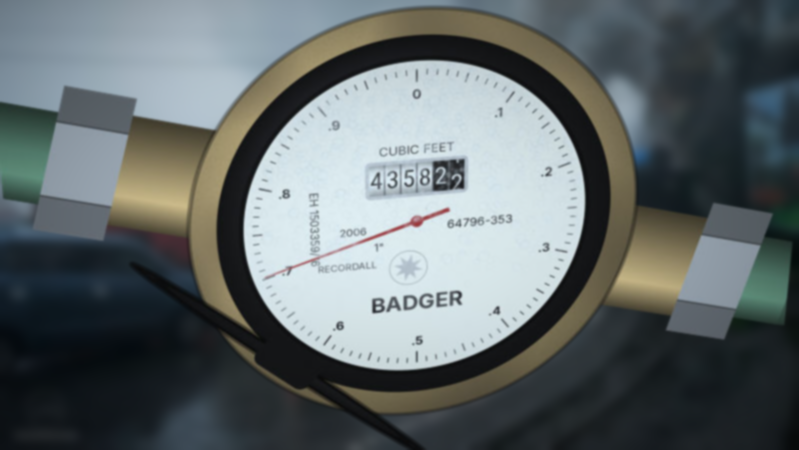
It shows 435821.70 (ft³)
